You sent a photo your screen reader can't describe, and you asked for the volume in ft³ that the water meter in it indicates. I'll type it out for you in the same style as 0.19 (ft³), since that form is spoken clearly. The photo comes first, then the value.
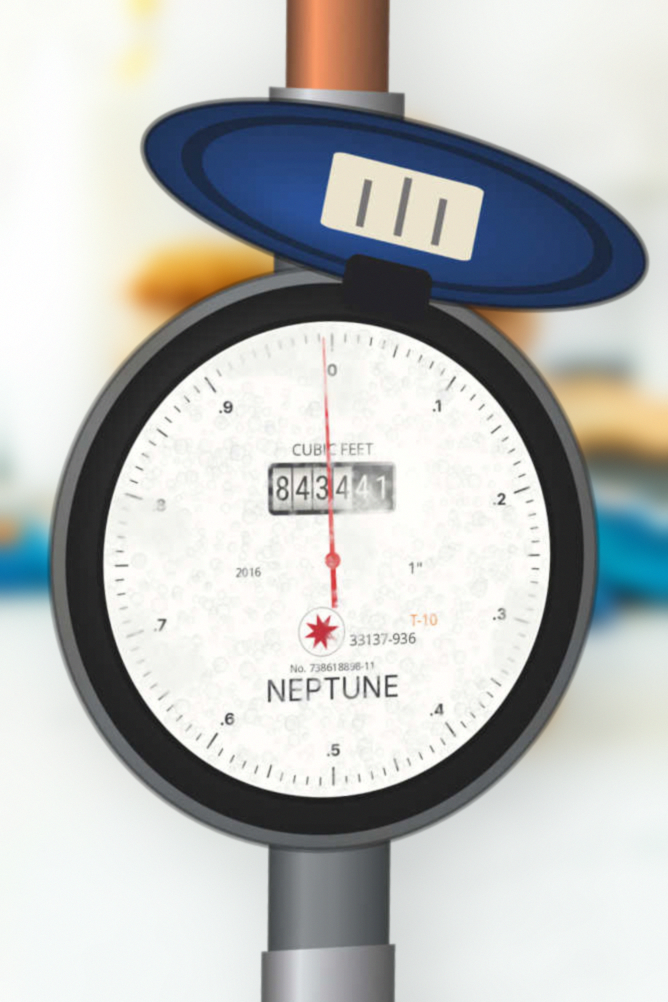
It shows 843440.99 (ft³)
